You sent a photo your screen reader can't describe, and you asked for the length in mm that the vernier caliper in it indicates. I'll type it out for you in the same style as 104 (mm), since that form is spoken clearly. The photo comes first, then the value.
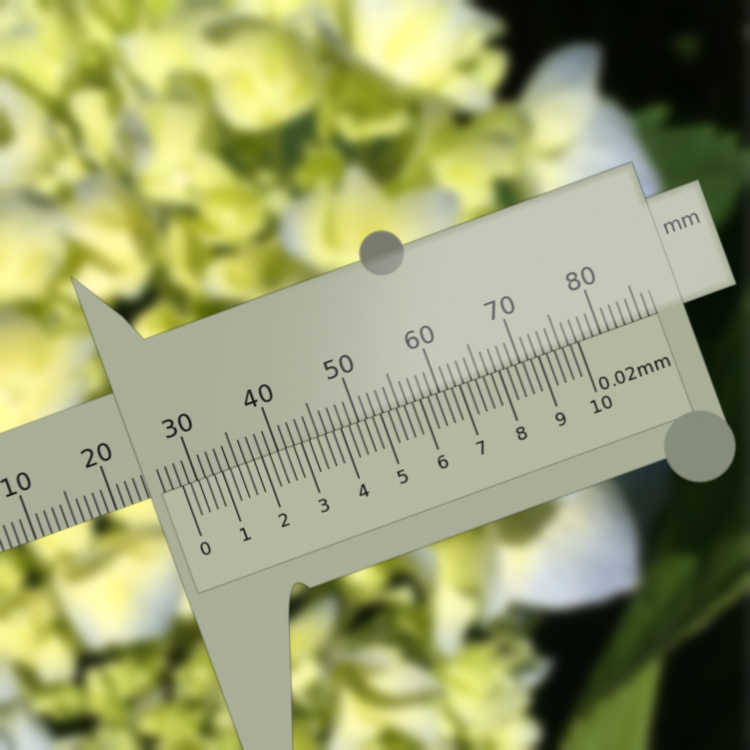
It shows 28.2 (mm)
